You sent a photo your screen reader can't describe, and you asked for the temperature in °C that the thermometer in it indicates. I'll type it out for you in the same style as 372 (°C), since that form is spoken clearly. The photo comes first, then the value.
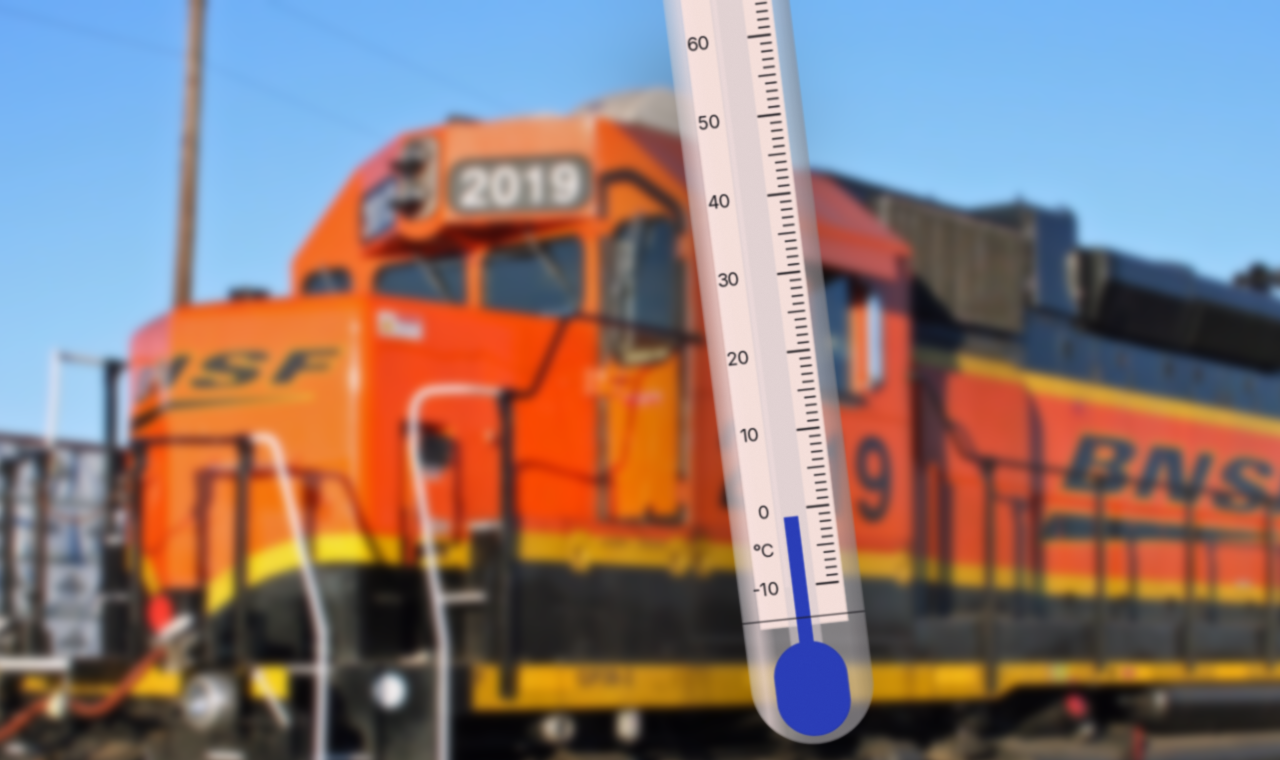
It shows -1 (°C)
